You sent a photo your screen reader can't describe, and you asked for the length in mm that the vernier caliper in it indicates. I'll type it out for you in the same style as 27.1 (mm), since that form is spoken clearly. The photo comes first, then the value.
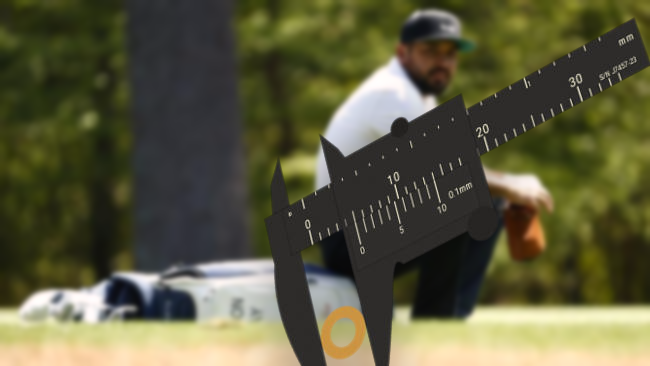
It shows 5.0 (mm)
